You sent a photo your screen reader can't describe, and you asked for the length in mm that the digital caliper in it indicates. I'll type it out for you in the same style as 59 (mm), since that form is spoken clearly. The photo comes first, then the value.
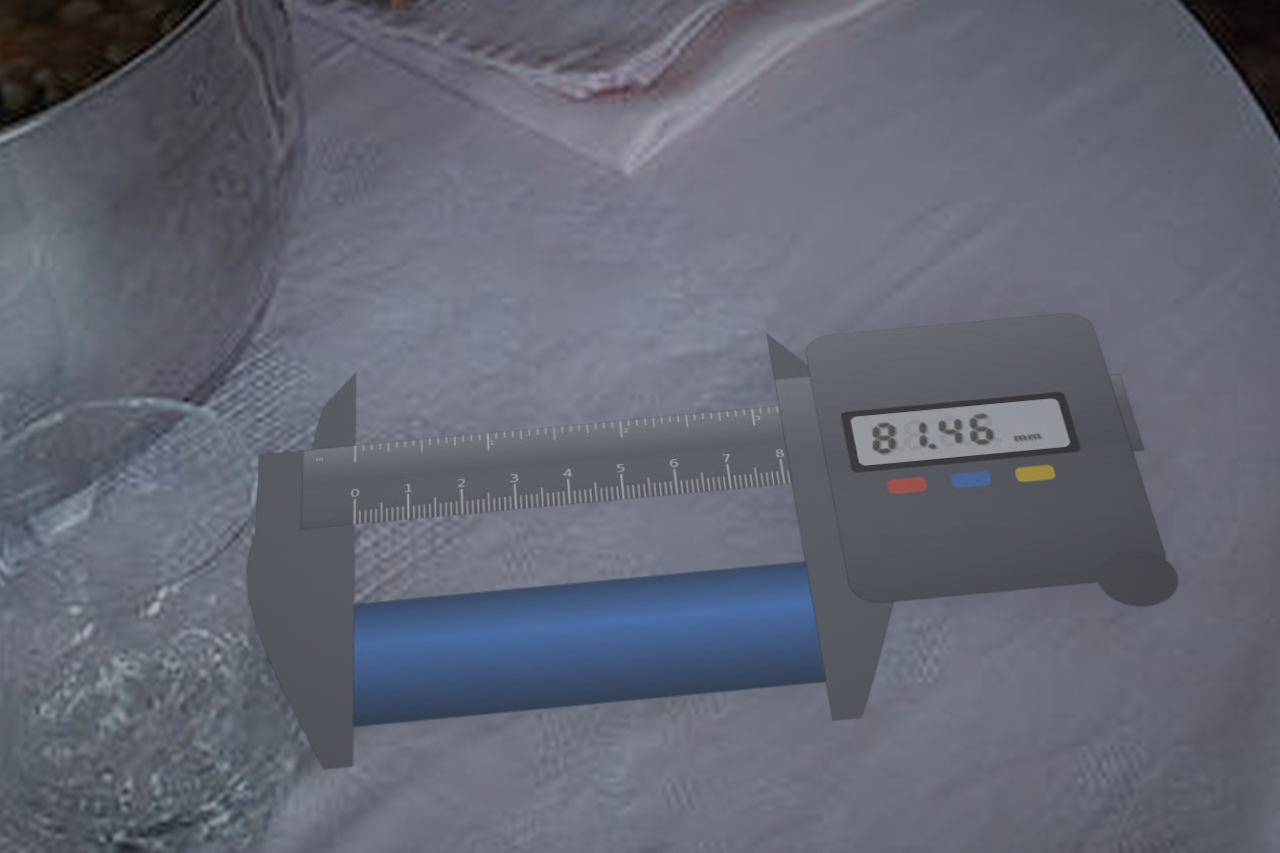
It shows 81.46 (mm)
